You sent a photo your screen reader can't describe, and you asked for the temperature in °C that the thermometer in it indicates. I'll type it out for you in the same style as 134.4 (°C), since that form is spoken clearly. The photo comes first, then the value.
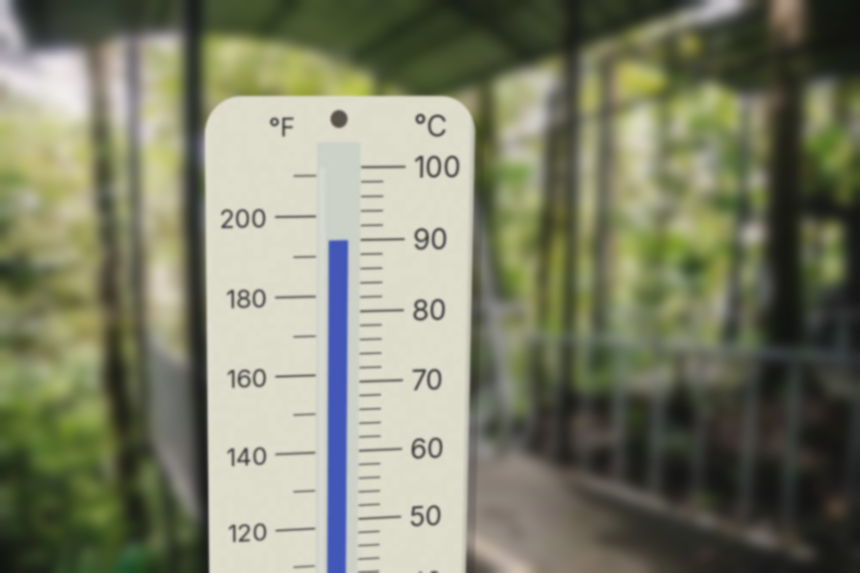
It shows 90 (°C)
